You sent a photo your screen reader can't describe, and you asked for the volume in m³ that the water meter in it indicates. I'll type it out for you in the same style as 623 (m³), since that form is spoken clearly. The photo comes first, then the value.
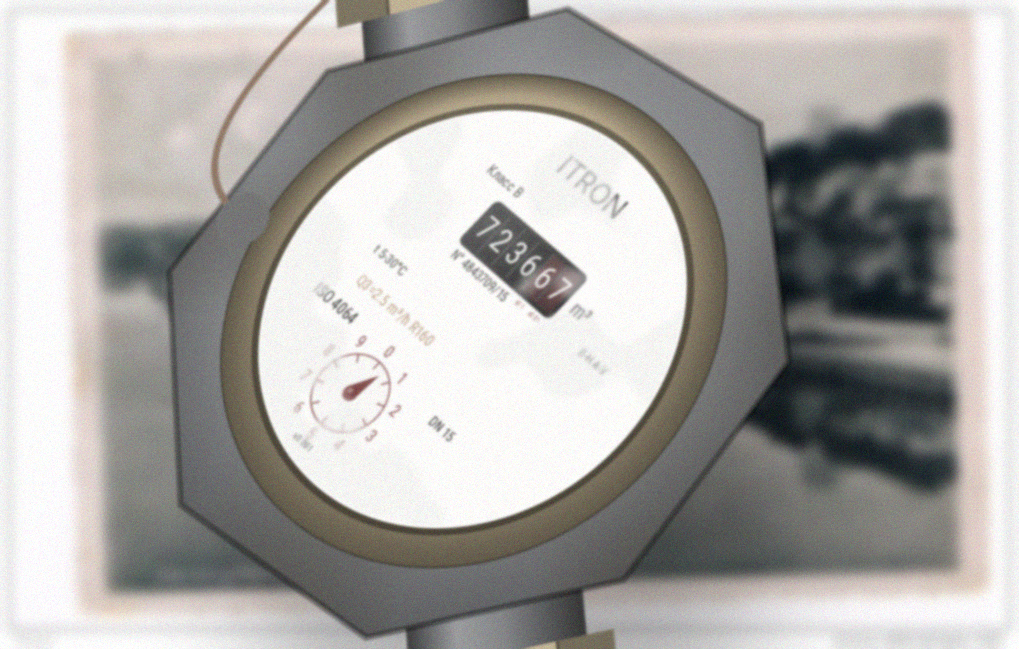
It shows 7236.670 (m³)
